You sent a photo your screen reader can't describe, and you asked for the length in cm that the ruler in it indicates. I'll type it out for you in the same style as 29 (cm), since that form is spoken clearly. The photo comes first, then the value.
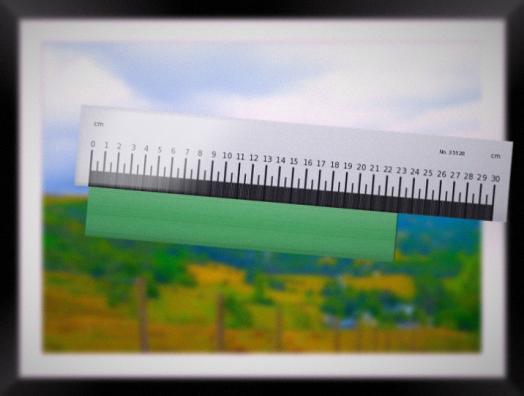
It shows 23 (cm)
